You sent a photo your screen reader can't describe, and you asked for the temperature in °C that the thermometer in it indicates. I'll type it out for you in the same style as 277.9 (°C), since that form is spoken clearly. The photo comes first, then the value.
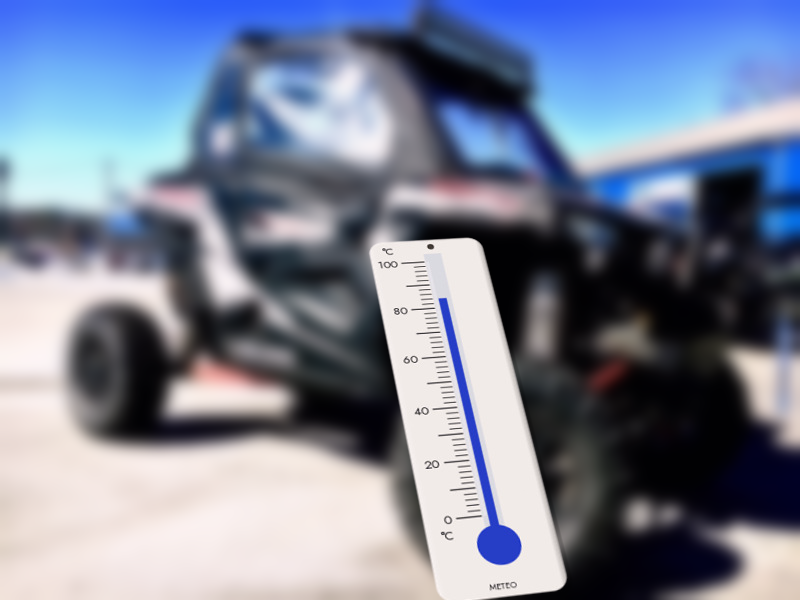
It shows 84 (°C)
